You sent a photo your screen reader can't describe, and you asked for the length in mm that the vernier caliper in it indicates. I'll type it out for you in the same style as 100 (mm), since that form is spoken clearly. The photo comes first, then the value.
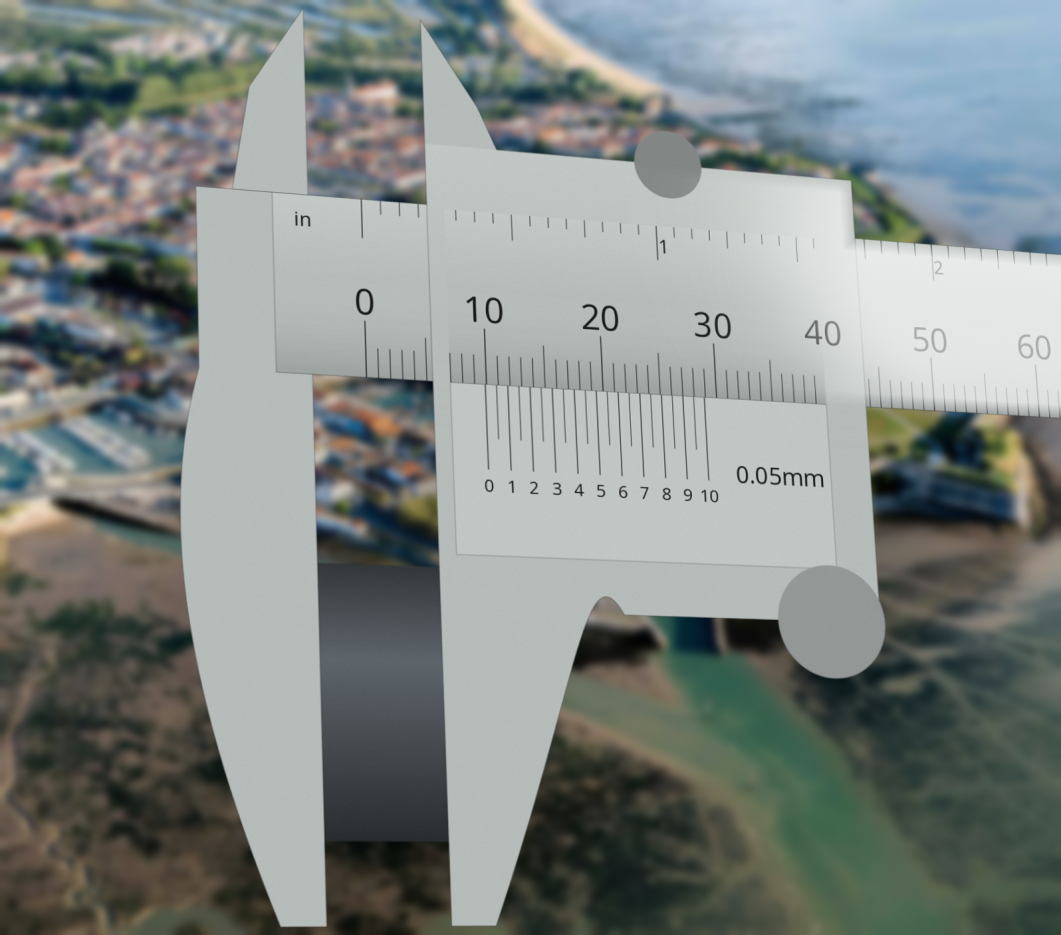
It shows 9.9 (mm)
